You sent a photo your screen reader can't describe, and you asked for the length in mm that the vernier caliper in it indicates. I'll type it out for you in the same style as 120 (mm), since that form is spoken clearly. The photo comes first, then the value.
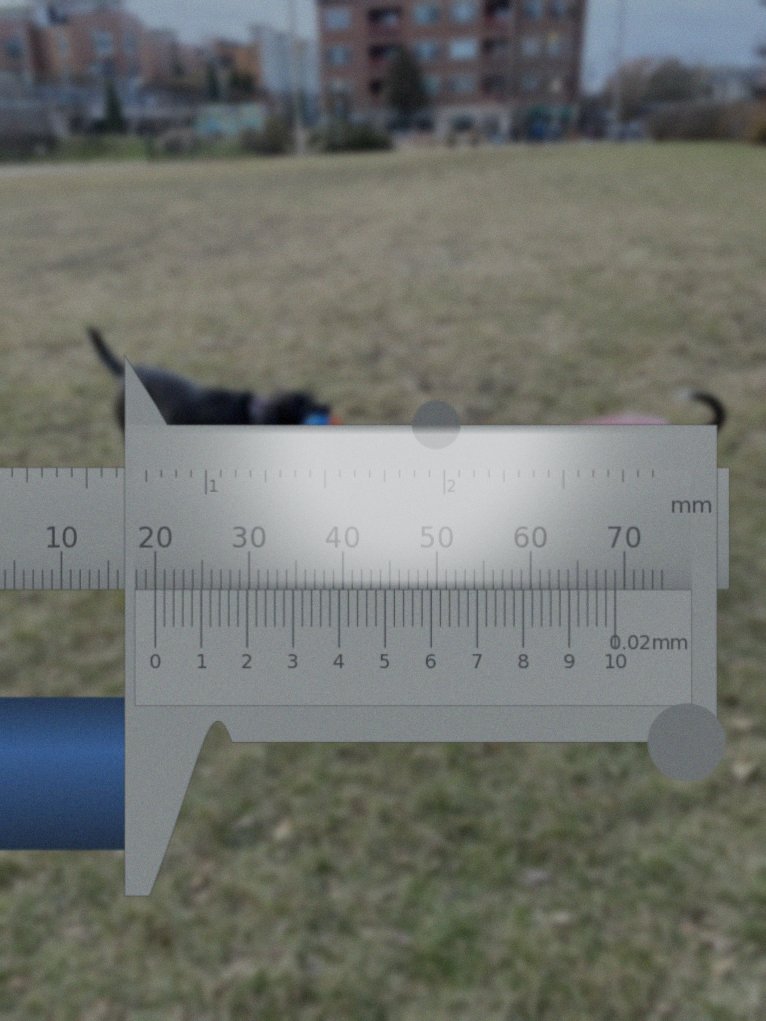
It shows 20.0 (mm)
